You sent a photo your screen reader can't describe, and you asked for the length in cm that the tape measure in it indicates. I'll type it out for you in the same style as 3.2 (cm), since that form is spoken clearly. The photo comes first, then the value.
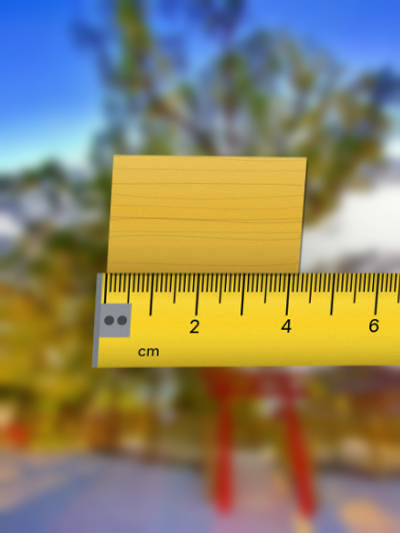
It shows 4.2 (cm)
